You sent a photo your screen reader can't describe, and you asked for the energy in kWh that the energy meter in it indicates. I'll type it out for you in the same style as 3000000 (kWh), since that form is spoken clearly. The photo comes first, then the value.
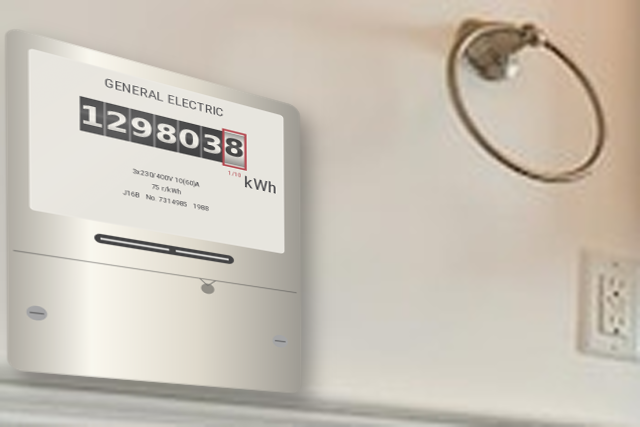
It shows 129803.8 (kWh)
